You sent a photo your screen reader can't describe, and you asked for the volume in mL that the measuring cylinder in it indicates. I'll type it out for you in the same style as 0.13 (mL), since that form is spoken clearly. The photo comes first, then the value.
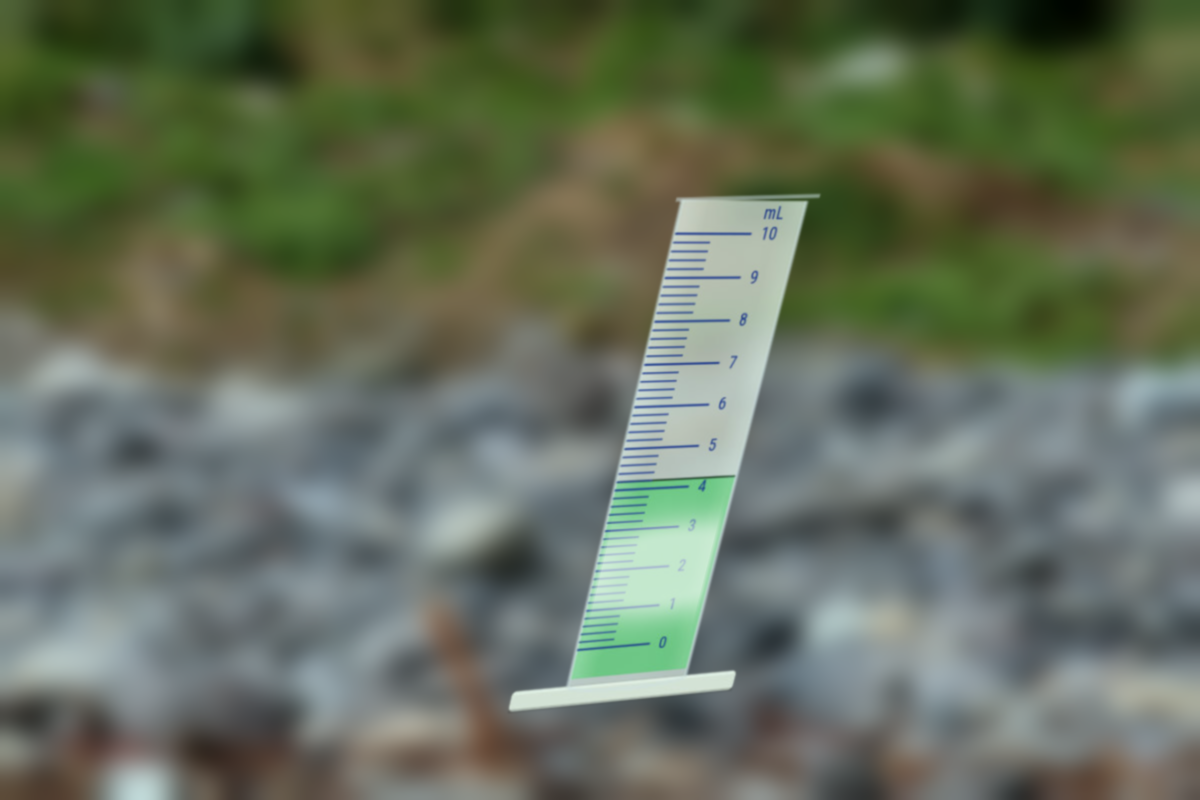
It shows 4.2 (mL)
